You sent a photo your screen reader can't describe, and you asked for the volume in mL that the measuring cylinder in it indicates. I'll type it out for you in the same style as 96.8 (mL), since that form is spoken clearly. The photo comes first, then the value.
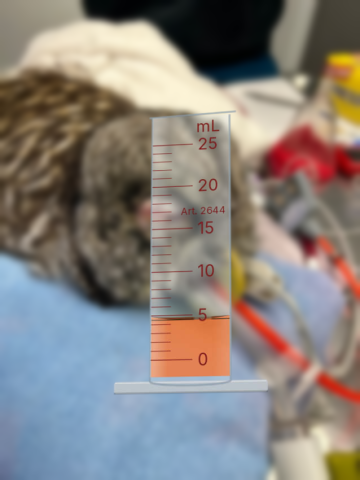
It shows 4.5 (mL)
